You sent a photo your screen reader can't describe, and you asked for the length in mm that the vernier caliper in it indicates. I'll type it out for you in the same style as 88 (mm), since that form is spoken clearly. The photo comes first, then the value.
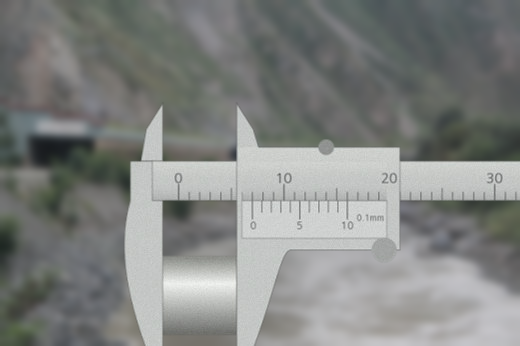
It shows 7.0 (mm)
